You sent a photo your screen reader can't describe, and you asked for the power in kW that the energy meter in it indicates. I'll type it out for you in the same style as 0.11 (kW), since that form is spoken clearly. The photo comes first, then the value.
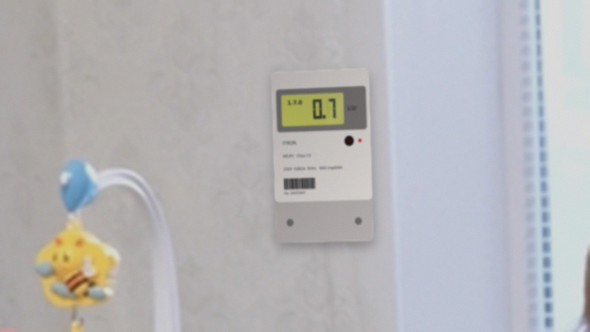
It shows 0.7 (kW)
